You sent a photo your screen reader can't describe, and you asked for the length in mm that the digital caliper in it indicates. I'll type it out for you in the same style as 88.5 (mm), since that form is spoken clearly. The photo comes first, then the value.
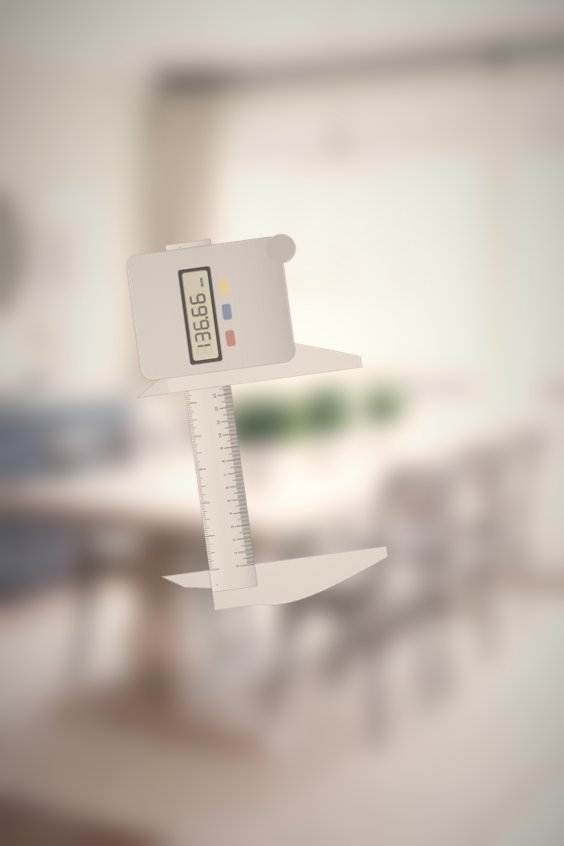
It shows 136.66 (mm)
